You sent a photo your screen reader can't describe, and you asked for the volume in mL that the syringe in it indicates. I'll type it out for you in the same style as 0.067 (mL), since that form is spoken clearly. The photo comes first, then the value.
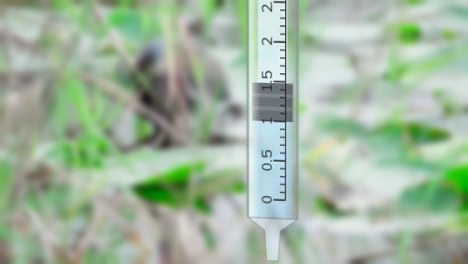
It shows 1 (mL)
